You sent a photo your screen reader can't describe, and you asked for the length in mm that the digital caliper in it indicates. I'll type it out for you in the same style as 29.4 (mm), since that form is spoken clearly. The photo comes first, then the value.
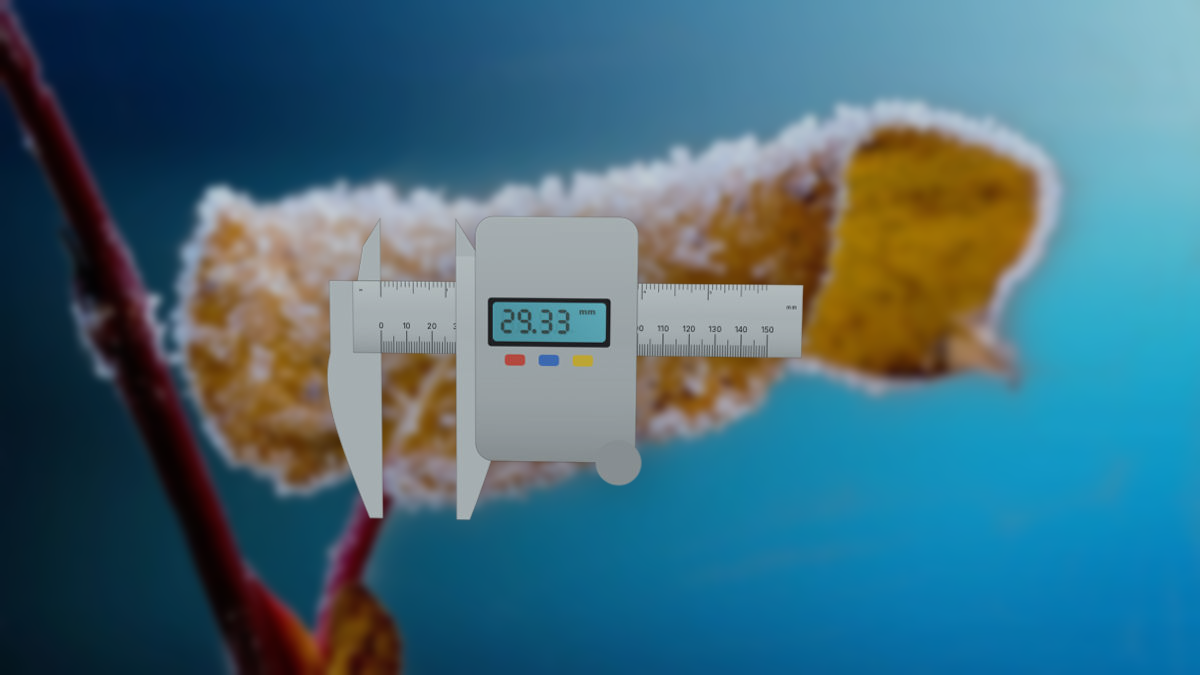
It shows 29.33 (mm)
